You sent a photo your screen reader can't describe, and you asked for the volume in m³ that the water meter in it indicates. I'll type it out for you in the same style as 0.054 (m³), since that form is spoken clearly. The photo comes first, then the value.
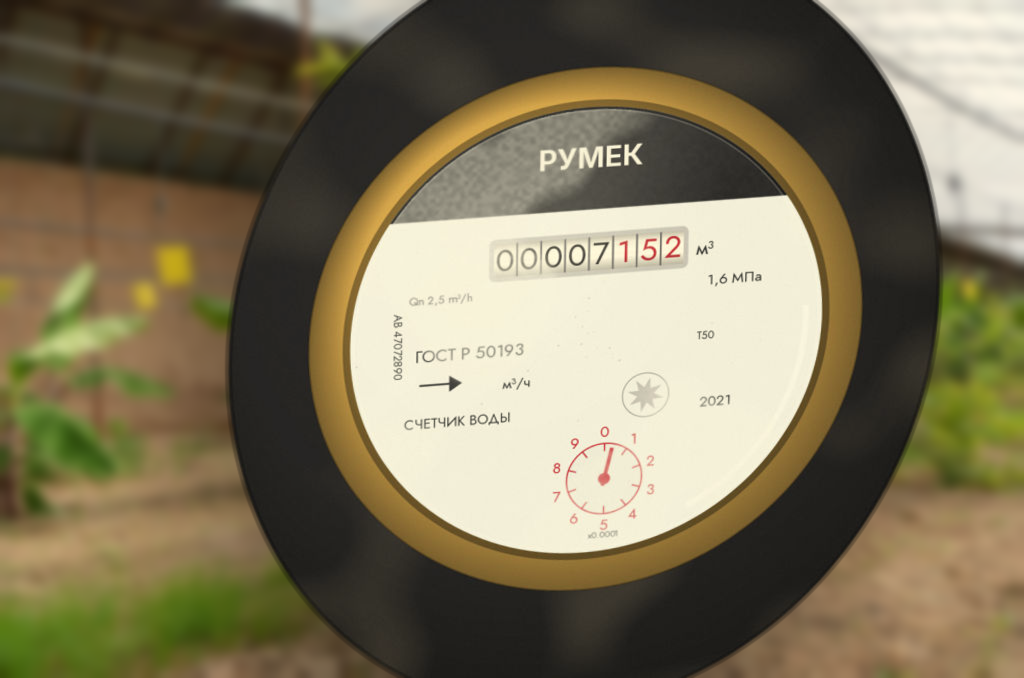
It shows 7.1520 (m³)
